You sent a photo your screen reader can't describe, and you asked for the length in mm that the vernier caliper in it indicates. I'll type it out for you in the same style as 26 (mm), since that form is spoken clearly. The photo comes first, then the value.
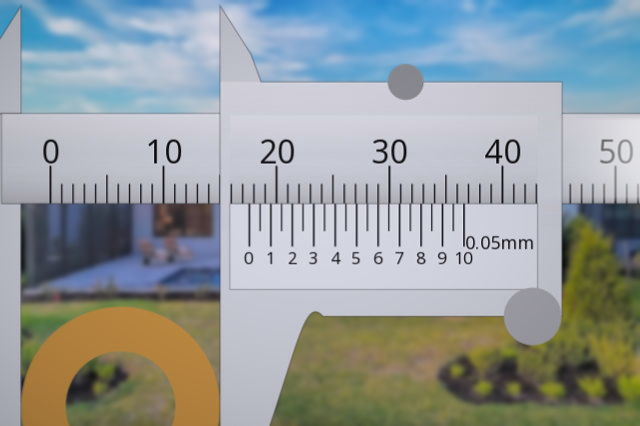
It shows 17.6 (mm)
